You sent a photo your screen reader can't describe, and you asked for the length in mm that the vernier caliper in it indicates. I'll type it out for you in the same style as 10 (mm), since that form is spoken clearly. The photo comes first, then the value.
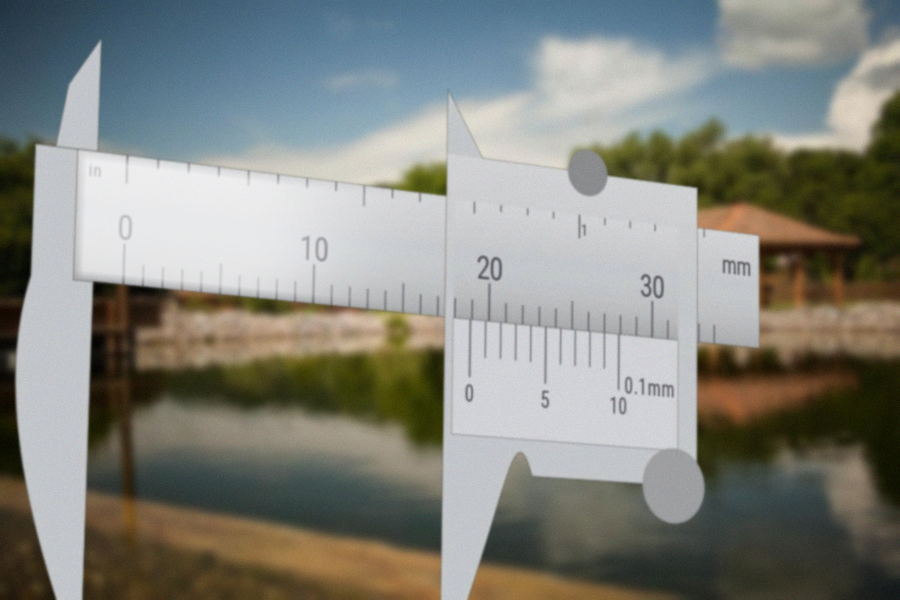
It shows 18.9 (mm)
